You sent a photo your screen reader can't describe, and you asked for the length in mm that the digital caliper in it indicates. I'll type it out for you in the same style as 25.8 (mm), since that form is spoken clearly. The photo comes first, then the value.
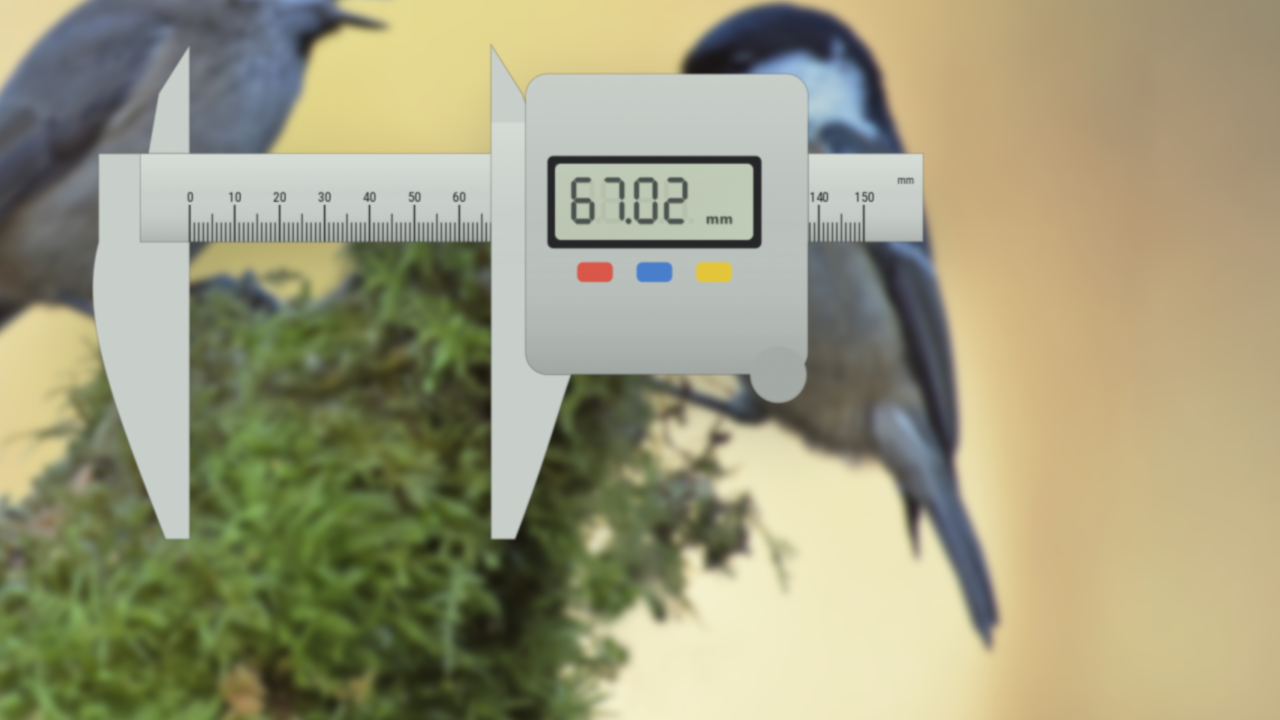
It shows 67.02 (mm)
